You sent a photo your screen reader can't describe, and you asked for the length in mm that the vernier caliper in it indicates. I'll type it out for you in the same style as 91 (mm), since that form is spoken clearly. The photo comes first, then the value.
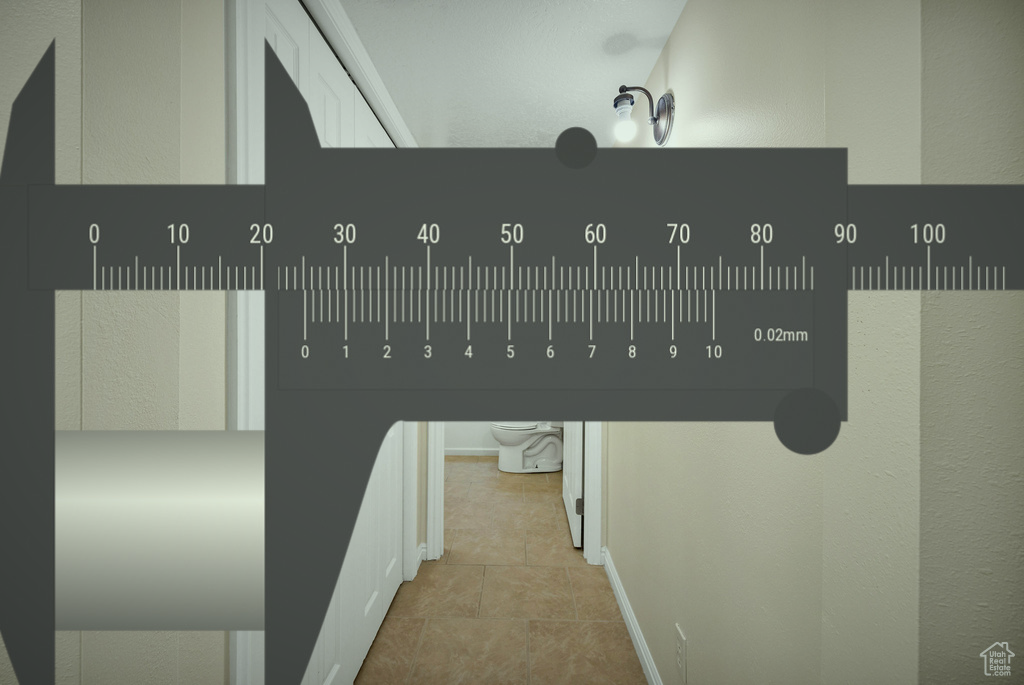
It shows 25.2 (mm)
